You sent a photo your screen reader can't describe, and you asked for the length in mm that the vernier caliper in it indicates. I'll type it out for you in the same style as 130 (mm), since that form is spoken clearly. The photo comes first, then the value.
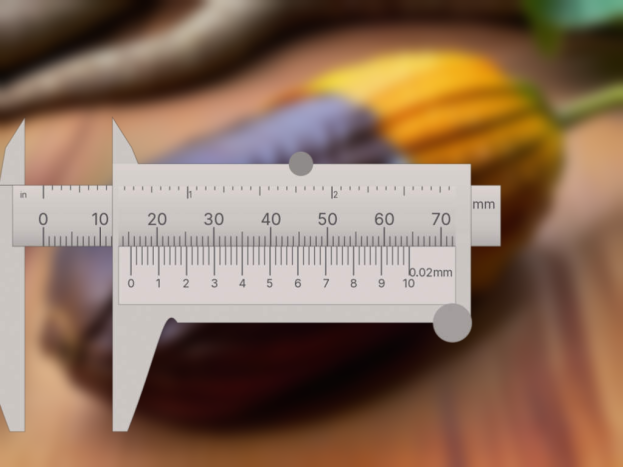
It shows 15.4 (mm)
